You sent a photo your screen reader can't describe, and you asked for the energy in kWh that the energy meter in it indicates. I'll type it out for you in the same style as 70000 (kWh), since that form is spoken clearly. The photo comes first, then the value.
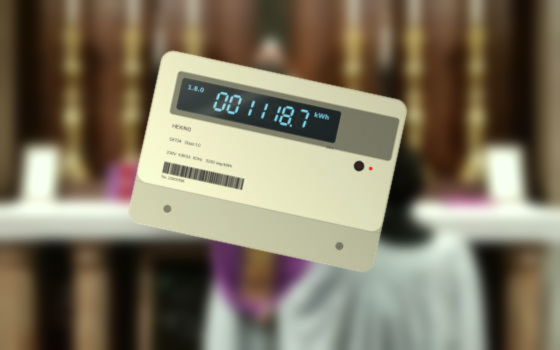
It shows 1118.7 (kWh)
